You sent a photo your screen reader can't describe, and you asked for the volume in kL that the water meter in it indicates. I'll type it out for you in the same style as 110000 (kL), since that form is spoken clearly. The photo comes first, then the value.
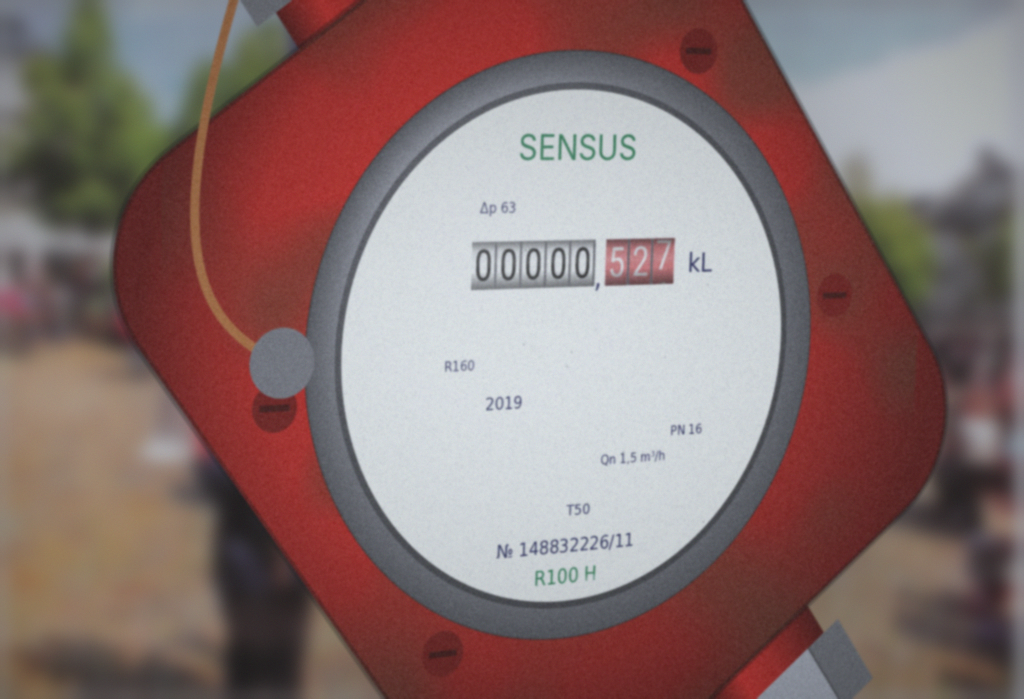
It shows 0.527 (kL)
